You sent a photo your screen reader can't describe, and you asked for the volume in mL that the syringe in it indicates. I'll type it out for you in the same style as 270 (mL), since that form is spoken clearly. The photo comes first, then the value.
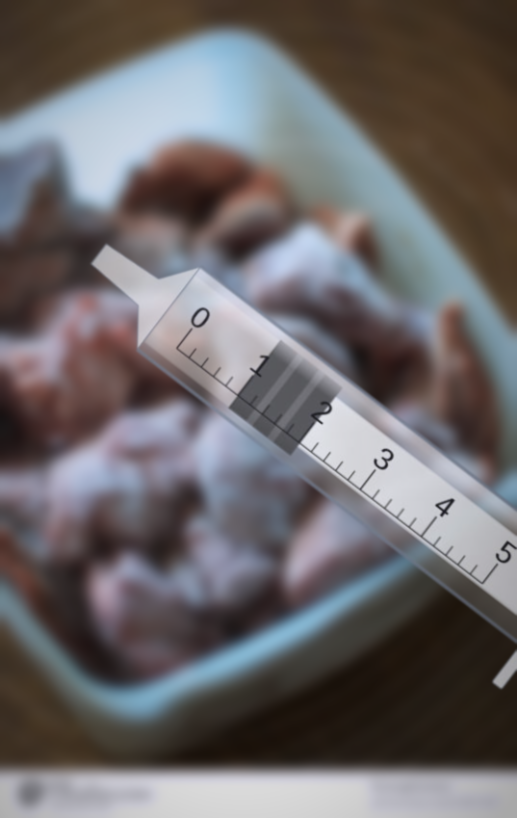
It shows 1 (mL)
